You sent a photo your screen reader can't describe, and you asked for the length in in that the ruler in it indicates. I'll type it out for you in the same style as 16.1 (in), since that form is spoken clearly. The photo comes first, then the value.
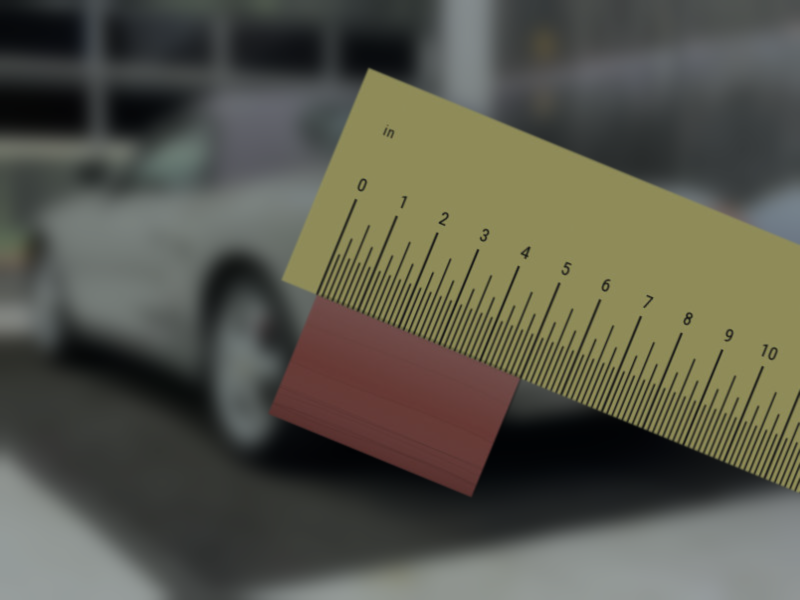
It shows 5 (in)
